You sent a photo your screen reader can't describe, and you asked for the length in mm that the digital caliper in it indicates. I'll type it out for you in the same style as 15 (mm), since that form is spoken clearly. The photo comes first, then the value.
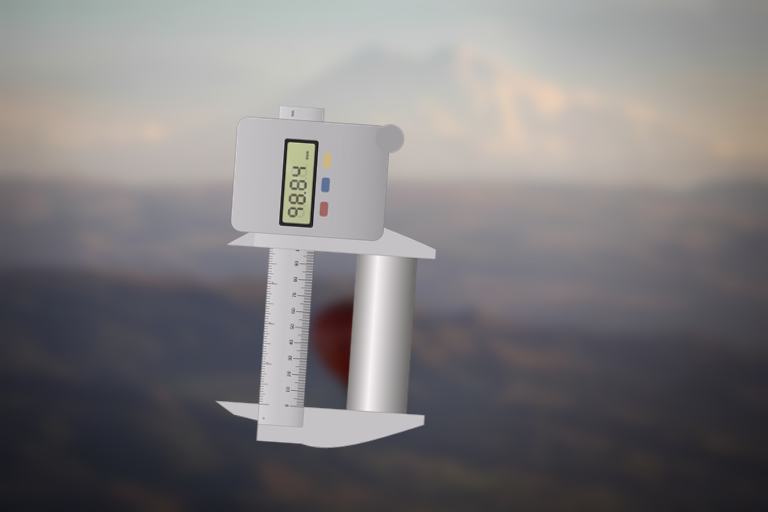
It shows 98.84 (mm)
